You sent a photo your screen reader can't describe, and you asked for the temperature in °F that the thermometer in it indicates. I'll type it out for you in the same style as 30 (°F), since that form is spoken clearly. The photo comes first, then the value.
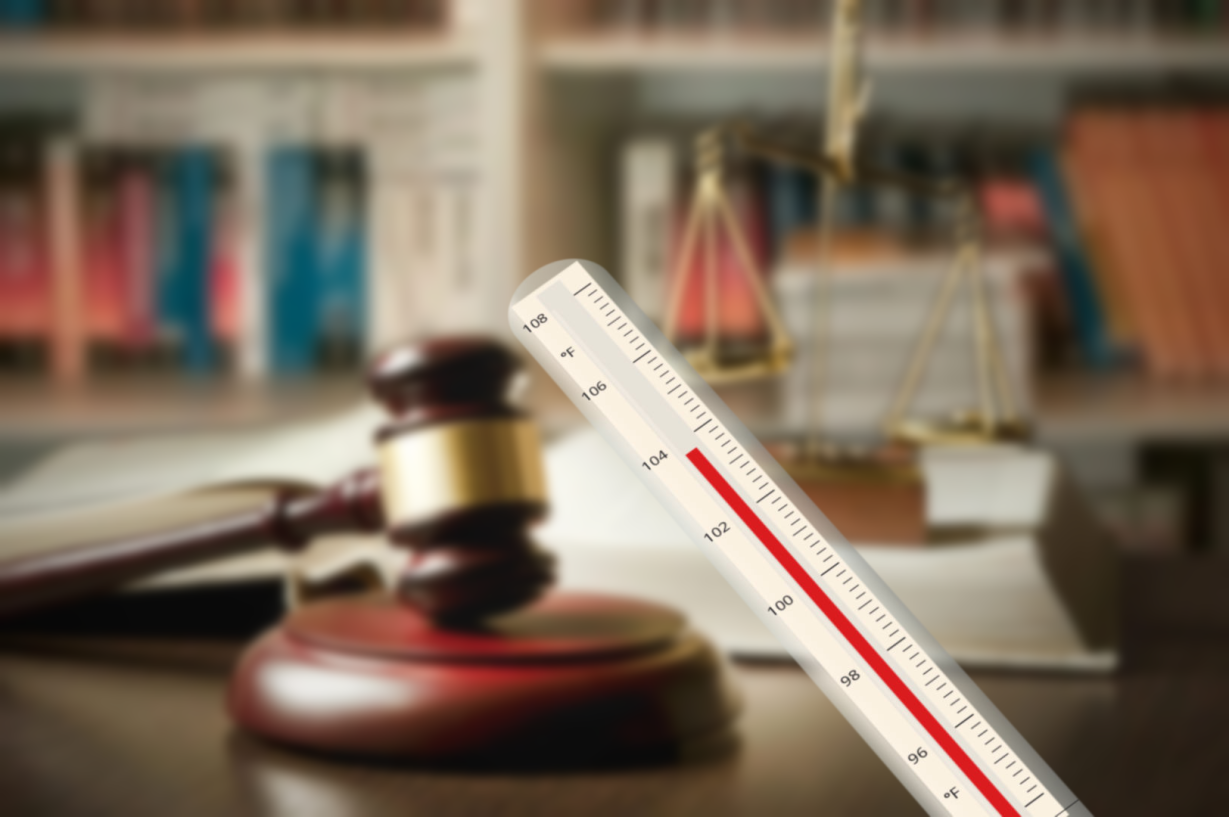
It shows 103.7 (°F)
